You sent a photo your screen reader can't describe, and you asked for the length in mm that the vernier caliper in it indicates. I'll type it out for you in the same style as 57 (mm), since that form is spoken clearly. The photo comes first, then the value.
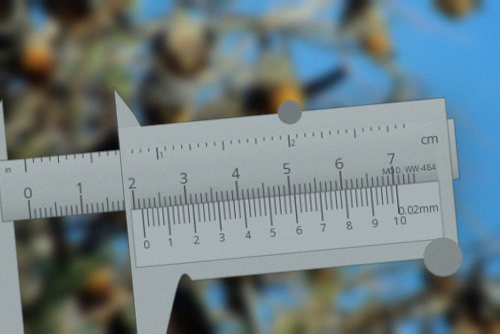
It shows 21.5 (mm)
